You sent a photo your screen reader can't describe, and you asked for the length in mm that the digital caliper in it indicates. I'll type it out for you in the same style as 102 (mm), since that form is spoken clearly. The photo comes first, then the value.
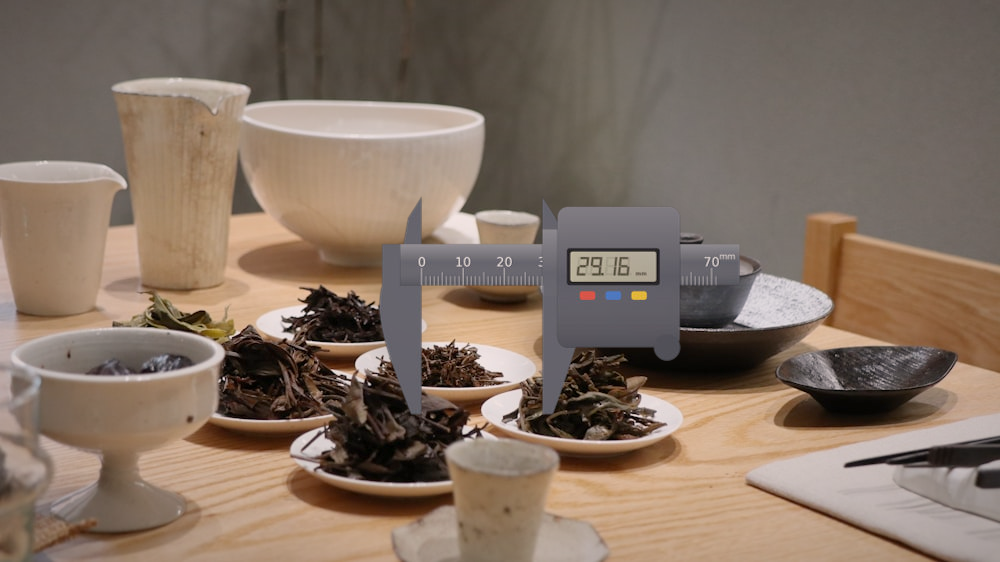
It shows 29.16 (mm)
